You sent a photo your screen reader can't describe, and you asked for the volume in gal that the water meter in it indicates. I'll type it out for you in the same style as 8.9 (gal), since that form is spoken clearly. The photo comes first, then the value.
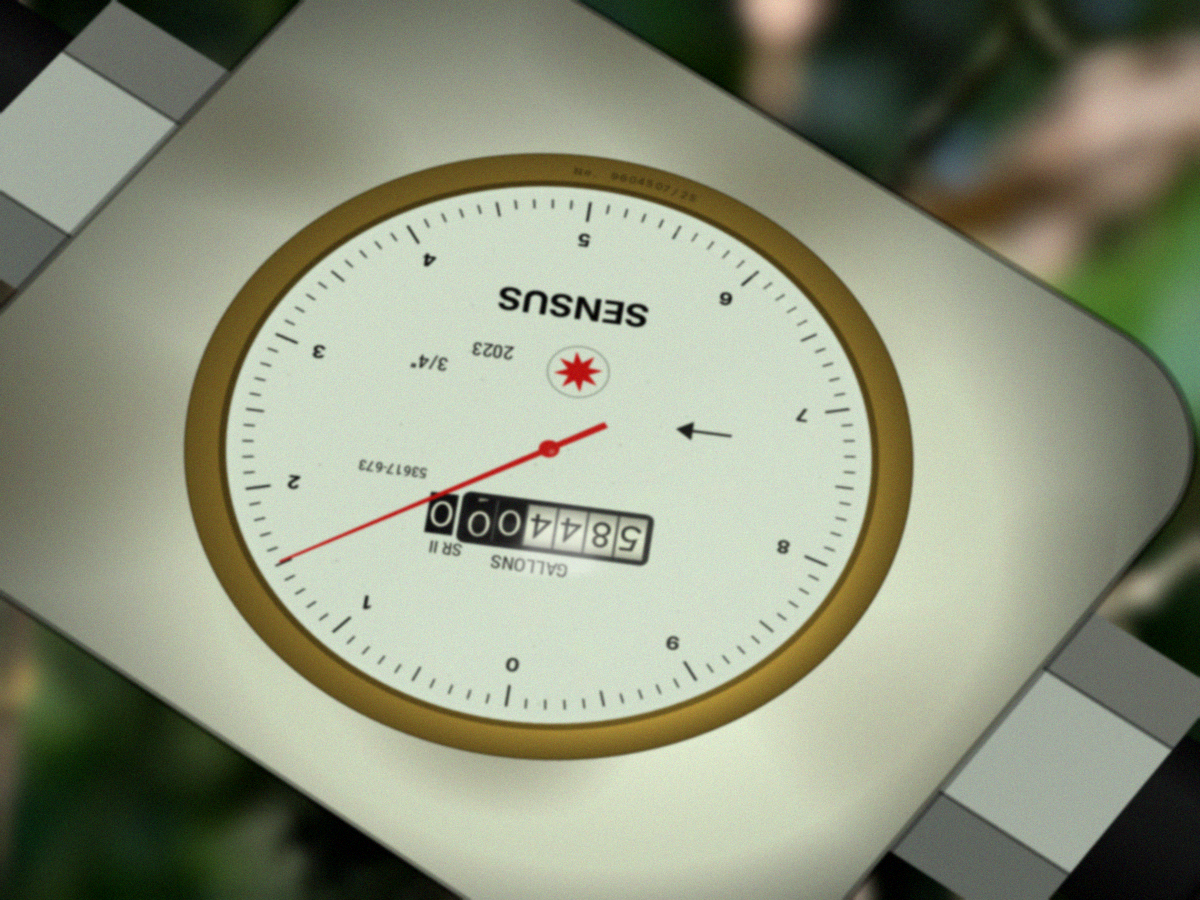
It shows 5844001.5 (gal)
